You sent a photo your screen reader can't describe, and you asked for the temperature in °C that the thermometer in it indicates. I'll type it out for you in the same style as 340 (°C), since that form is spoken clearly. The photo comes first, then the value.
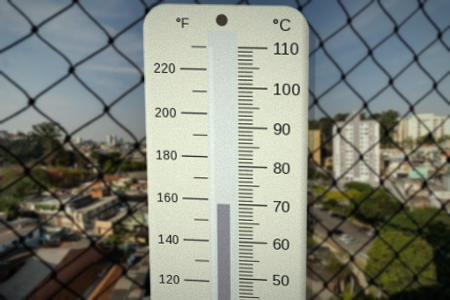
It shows 70 (°C)
